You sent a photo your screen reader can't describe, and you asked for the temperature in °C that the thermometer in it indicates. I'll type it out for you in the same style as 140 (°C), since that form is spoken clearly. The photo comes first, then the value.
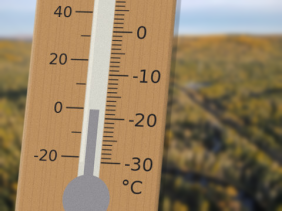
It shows -18 (°C)
